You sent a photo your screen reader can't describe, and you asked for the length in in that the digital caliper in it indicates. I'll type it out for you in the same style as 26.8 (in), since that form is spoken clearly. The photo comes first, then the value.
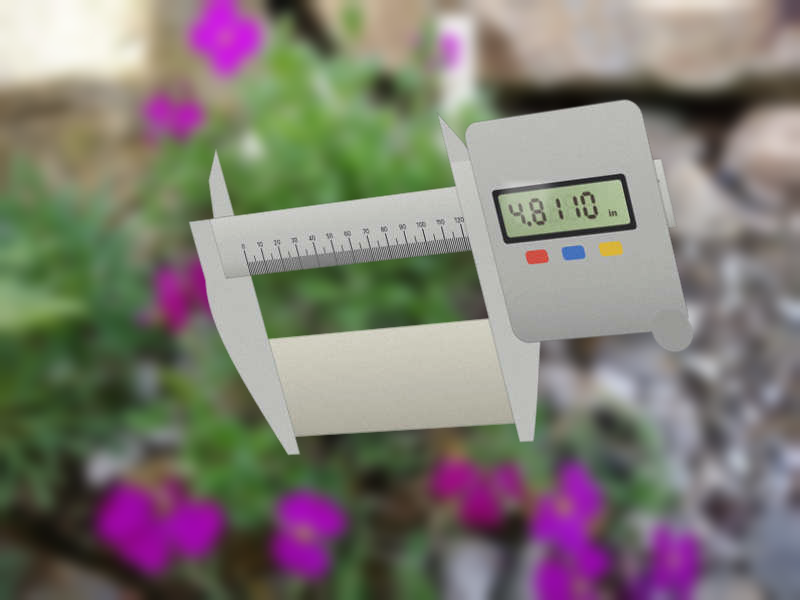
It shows 4.8110 (in)
